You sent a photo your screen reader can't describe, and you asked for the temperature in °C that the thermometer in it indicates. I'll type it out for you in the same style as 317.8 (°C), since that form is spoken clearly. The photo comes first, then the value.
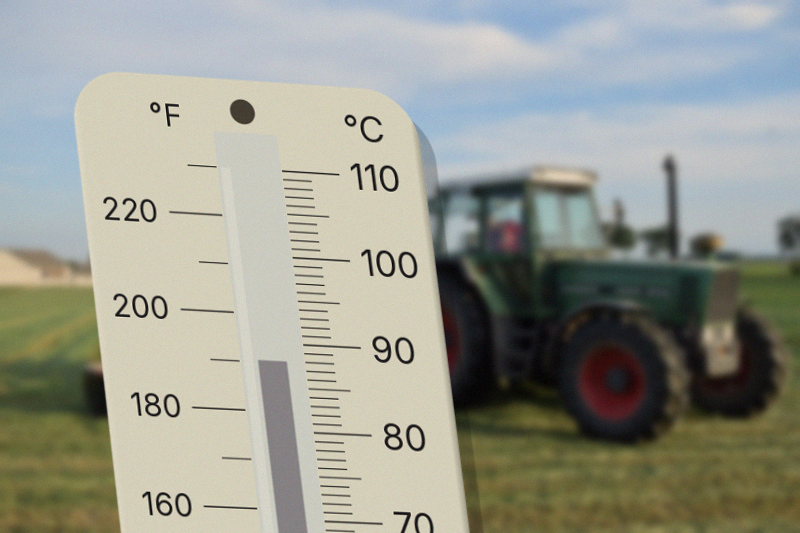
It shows 88 (°C)
